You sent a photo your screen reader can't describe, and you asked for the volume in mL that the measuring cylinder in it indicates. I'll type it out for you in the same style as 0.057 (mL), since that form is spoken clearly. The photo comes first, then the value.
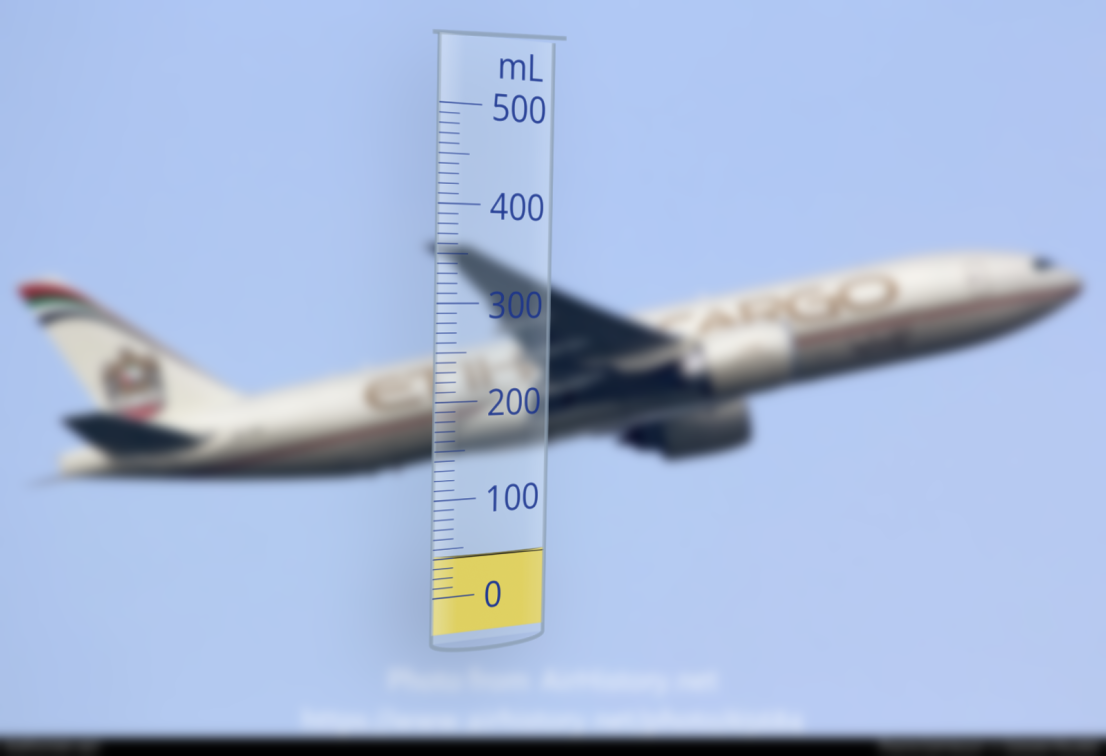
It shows 40 (mL)
